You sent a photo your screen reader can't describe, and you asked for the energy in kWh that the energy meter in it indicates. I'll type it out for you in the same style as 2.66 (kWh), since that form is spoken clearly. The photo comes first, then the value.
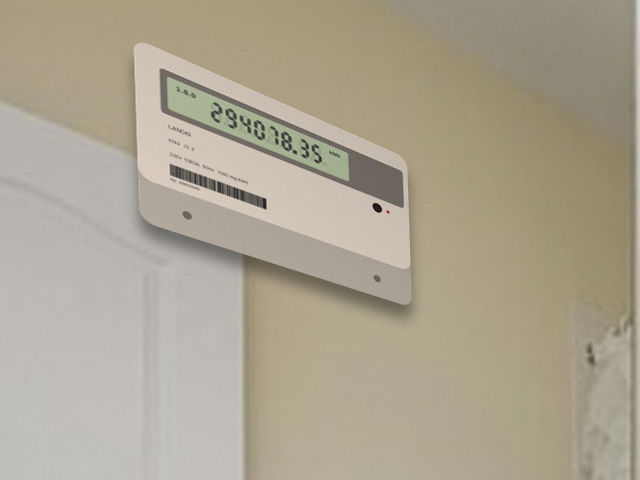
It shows 294078.35 (kWh)
